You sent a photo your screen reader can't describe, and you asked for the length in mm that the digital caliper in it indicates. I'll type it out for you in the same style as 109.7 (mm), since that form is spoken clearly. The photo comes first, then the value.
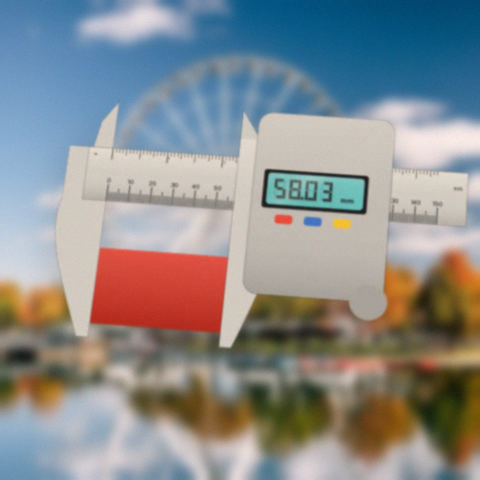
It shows 58.03 (mm)
